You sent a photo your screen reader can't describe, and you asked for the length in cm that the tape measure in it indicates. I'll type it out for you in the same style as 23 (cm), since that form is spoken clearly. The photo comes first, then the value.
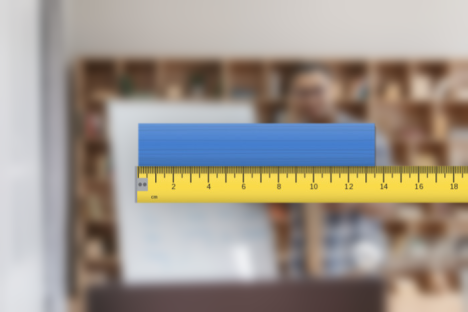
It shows 13.5 (cm)
